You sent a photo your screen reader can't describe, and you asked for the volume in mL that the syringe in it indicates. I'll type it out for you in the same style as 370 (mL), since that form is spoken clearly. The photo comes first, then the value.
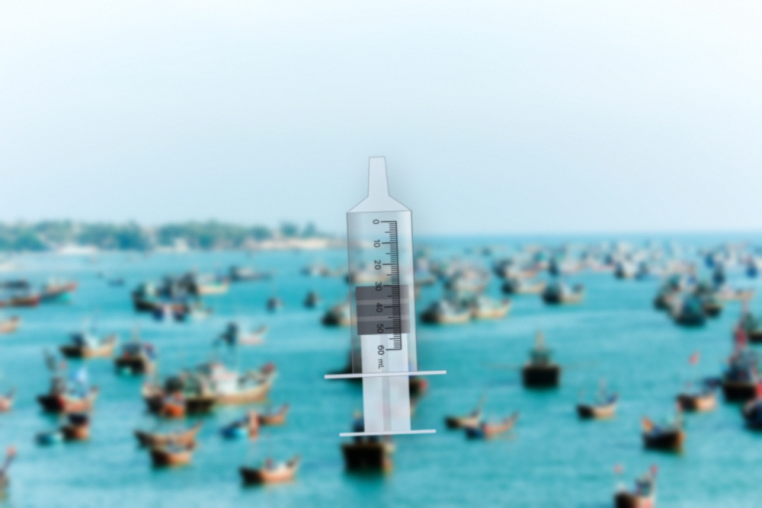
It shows 30 (mL)
